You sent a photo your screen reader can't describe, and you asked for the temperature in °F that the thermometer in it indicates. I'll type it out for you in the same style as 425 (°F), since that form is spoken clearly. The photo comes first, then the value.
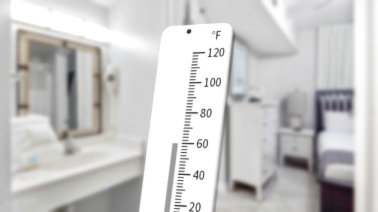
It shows 60 (°F)
